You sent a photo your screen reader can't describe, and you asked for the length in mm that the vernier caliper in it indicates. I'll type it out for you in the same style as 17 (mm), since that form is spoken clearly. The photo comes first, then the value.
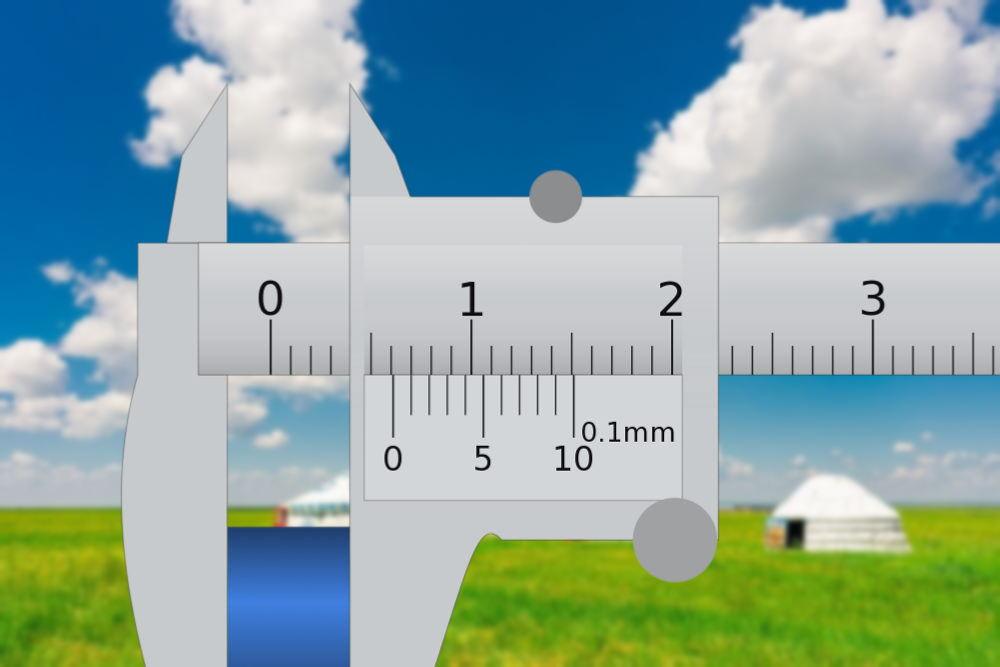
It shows 6.1 (mm)
